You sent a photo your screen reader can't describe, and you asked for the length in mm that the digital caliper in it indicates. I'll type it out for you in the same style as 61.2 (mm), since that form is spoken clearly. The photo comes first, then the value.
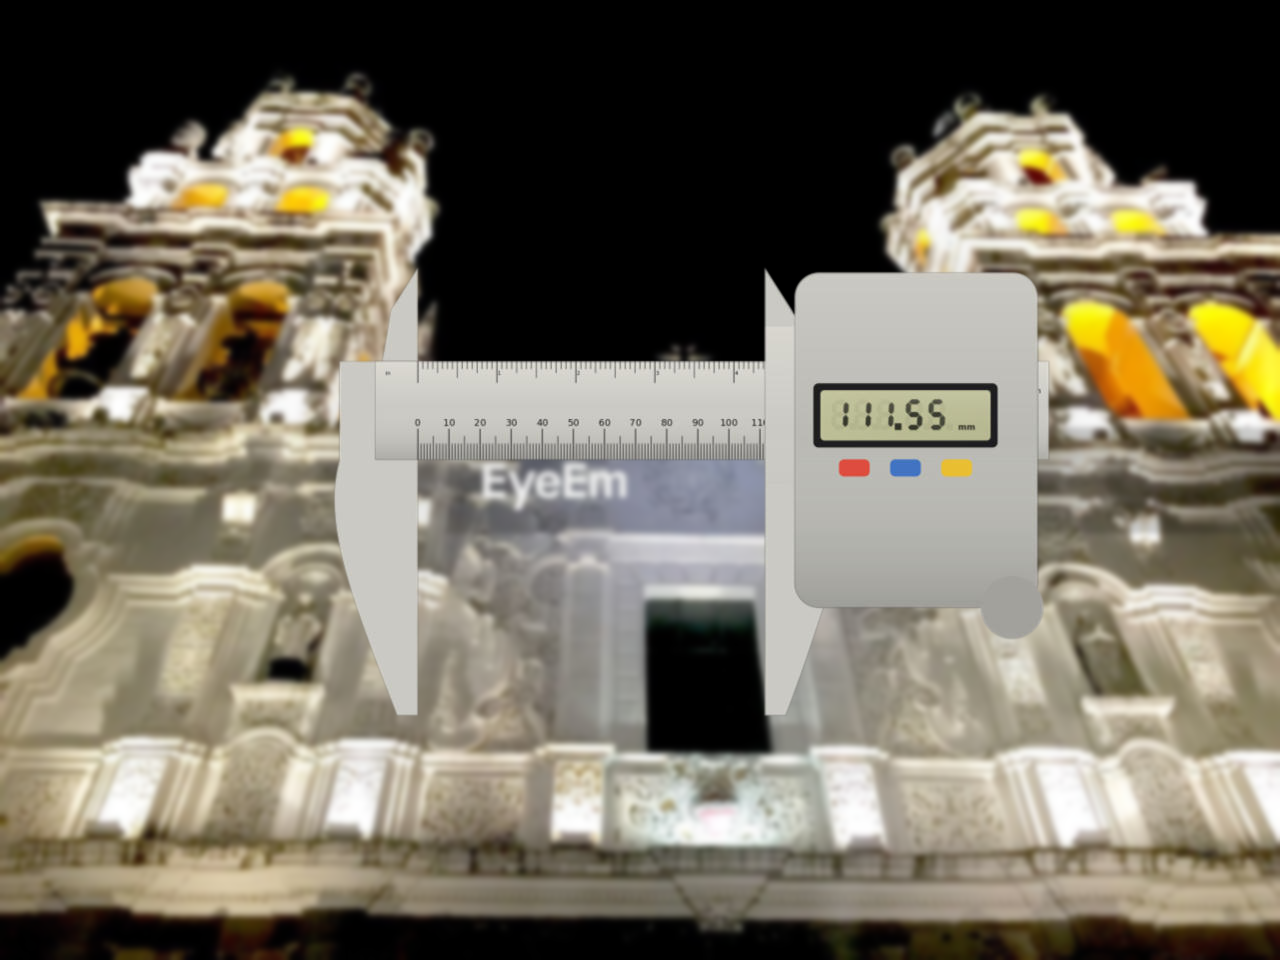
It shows 111.55 (mm)
